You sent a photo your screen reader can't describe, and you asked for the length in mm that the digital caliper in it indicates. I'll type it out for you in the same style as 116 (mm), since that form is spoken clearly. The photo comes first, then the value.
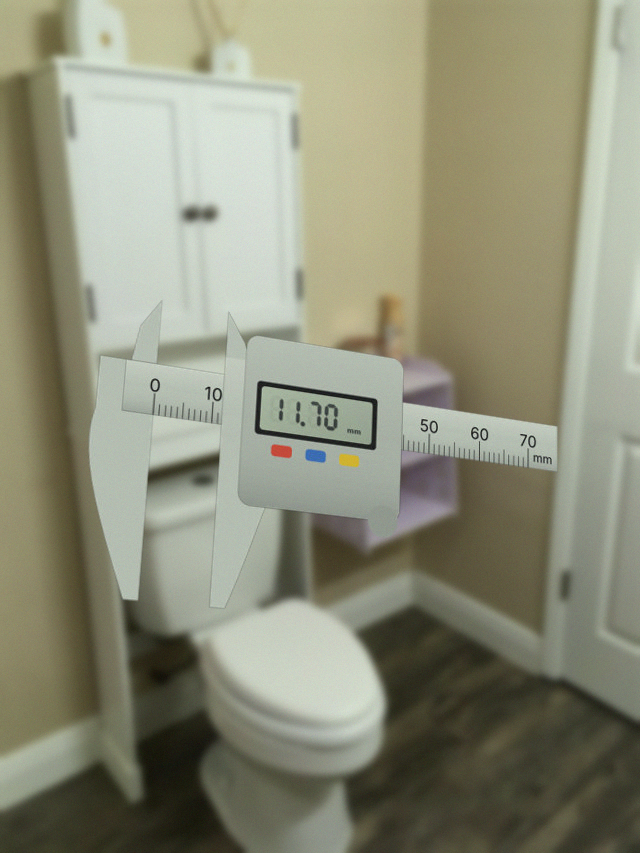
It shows 11.70 (mm)
